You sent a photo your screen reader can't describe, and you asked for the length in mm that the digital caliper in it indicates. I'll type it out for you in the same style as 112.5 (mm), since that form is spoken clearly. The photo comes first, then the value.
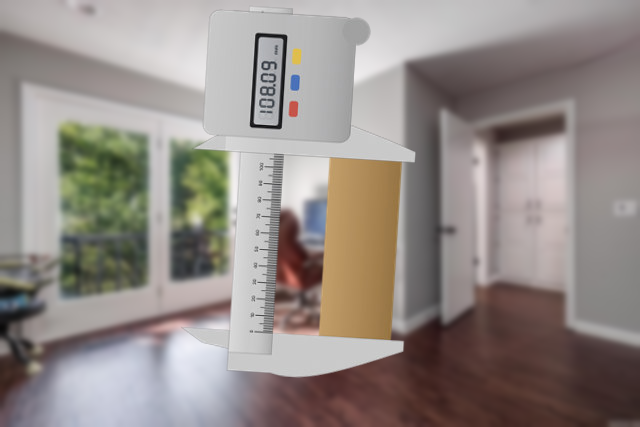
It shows 108.09 (mm)
